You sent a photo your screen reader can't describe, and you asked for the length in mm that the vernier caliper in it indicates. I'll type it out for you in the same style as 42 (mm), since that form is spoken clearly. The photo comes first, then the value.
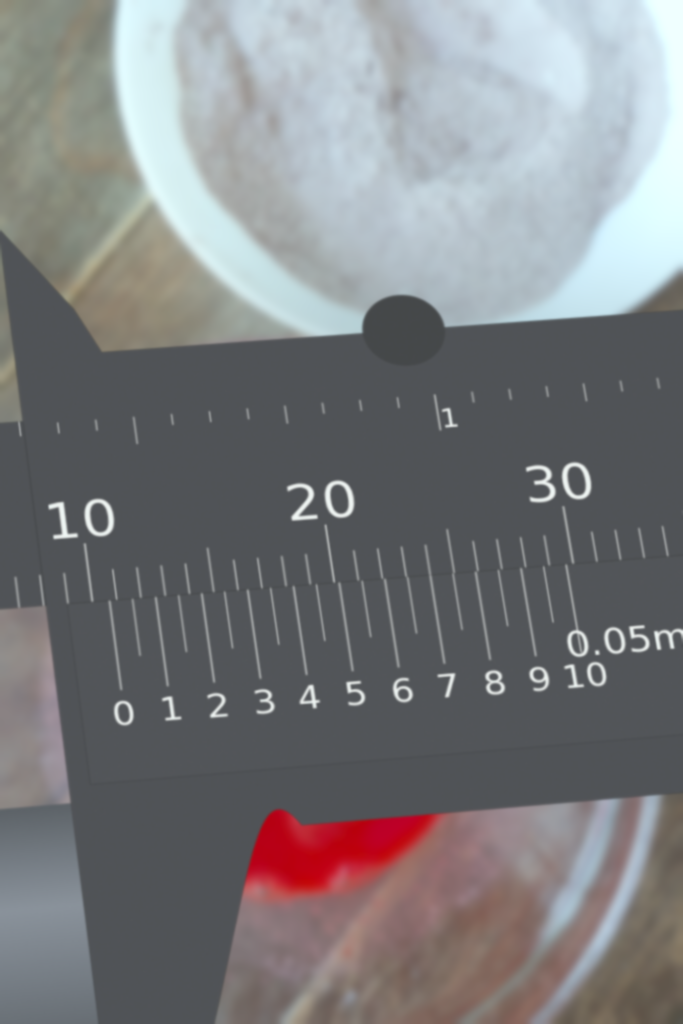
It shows 10.7 (mm)
